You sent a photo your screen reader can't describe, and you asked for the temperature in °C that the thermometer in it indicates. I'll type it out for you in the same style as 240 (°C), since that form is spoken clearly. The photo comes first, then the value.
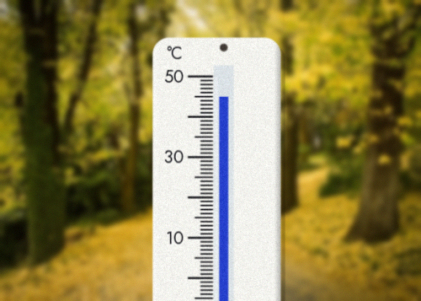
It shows 45 (°C)
